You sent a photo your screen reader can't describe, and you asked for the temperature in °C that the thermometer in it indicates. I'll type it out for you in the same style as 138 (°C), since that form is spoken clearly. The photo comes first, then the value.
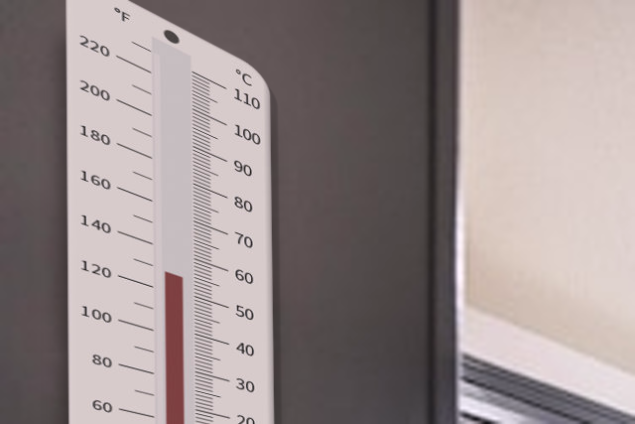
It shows 54 (°C)
